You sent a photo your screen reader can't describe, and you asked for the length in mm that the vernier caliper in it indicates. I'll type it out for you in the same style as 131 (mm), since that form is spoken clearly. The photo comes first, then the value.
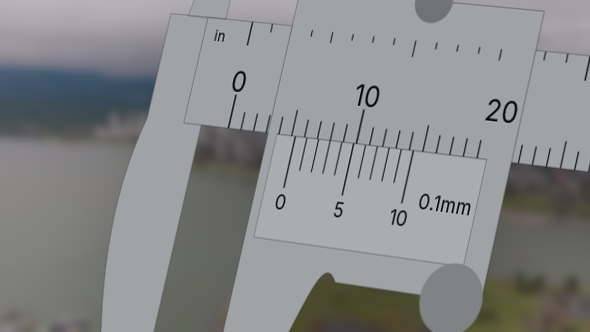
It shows 5.3 (mm)
